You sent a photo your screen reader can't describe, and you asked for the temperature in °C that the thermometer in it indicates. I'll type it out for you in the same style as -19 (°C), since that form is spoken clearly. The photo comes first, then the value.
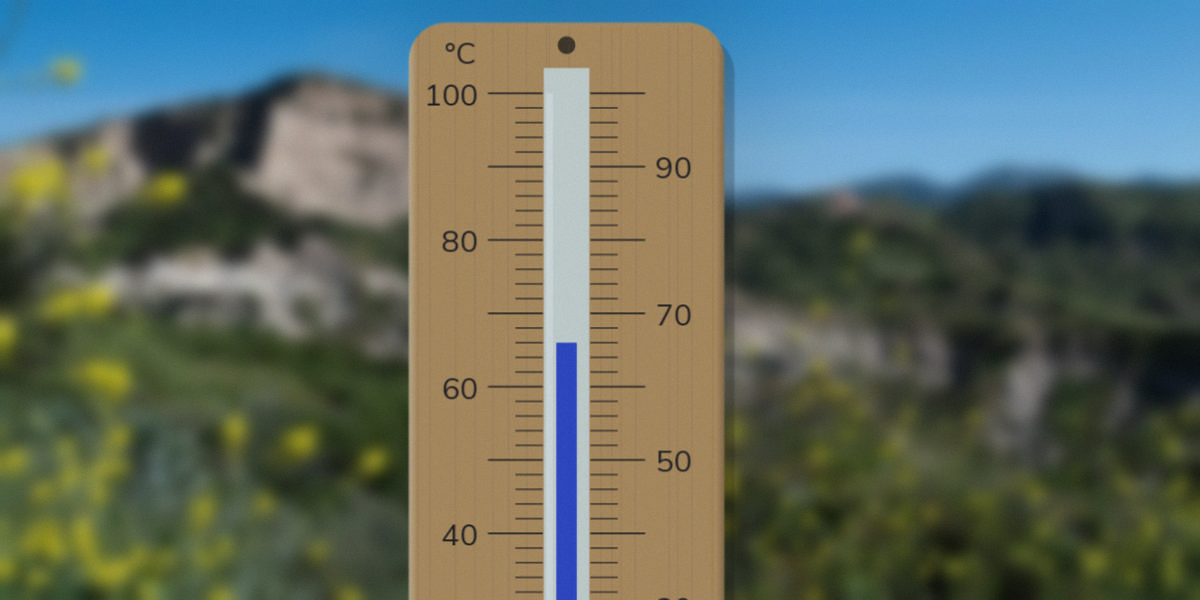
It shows 66 (°C)
